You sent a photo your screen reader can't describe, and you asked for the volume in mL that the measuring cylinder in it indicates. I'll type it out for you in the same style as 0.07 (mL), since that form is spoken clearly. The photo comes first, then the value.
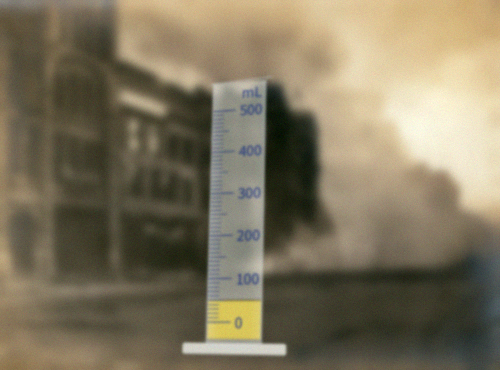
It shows 50 (mL)
